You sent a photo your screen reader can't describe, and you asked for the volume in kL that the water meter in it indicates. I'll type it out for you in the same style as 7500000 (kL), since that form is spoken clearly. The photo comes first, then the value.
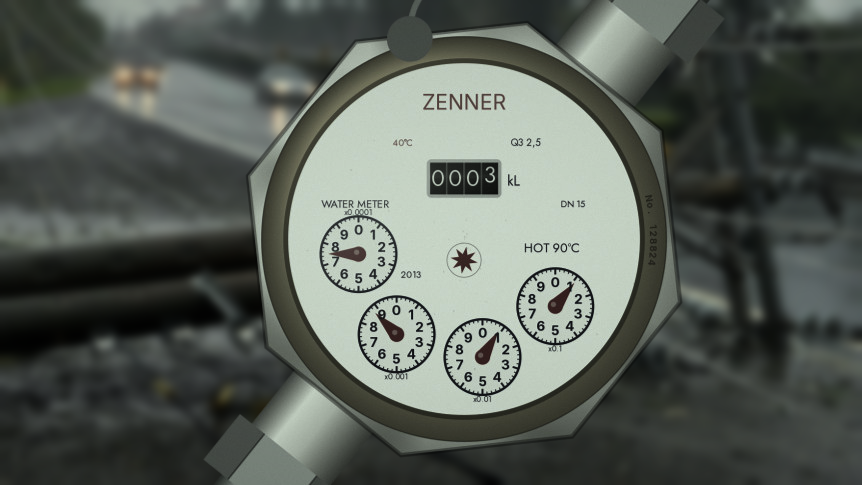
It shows 3.1087 (kL)
